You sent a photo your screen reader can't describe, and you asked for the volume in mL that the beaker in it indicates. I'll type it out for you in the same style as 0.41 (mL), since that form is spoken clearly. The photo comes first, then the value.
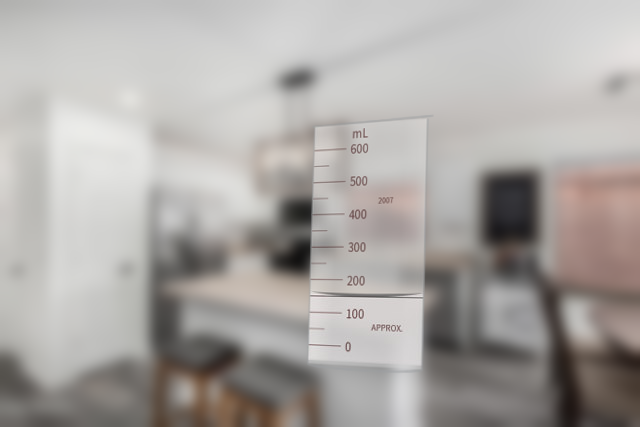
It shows 150 (mL)
